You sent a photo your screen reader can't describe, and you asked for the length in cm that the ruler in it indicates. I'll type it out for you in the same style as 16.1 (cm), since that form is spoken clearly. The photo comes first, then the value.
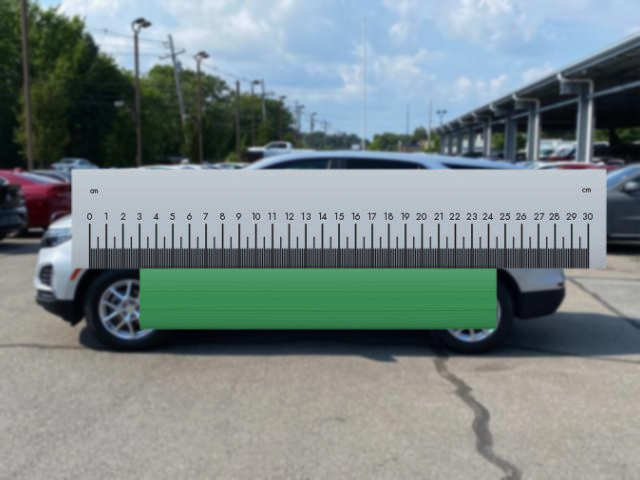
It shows 21.5 (cm)
